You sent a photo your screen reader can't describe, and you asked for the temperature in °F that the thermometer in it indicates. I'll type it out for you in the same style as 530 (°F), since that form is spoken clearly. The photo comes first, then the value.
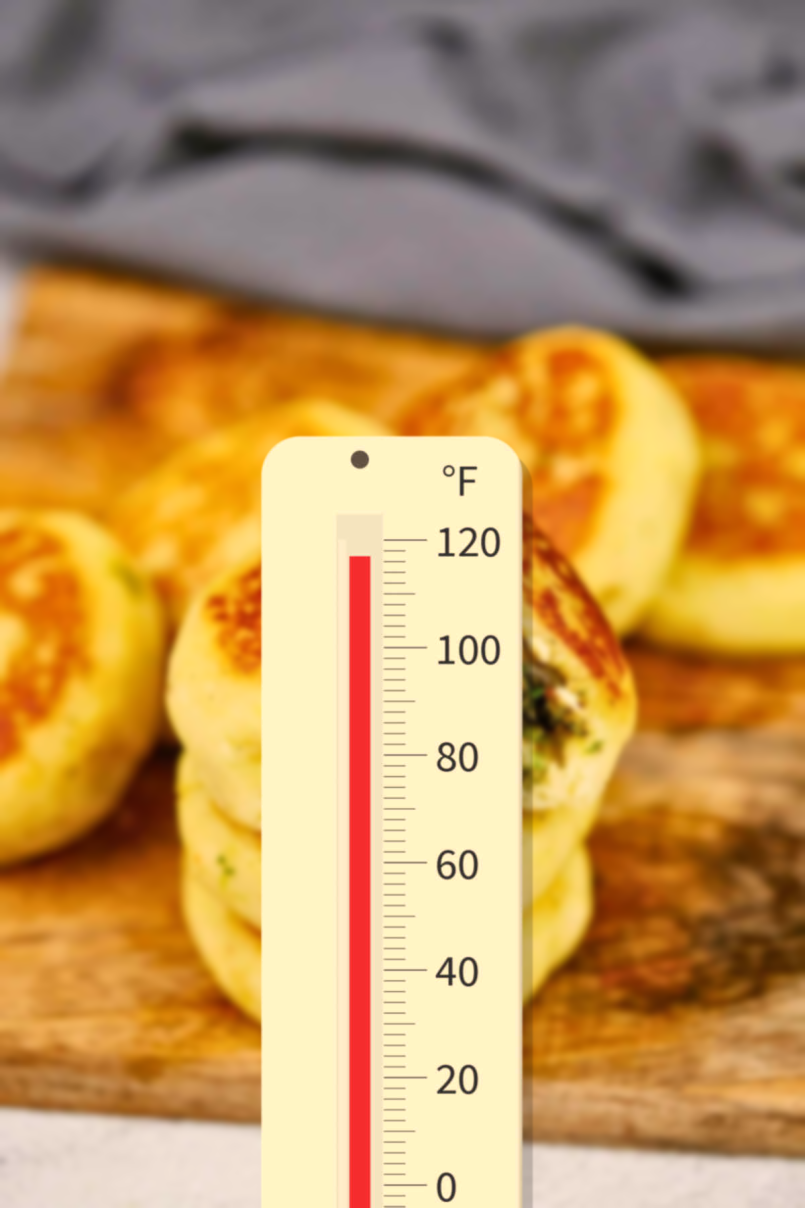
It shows 117 (°F)
